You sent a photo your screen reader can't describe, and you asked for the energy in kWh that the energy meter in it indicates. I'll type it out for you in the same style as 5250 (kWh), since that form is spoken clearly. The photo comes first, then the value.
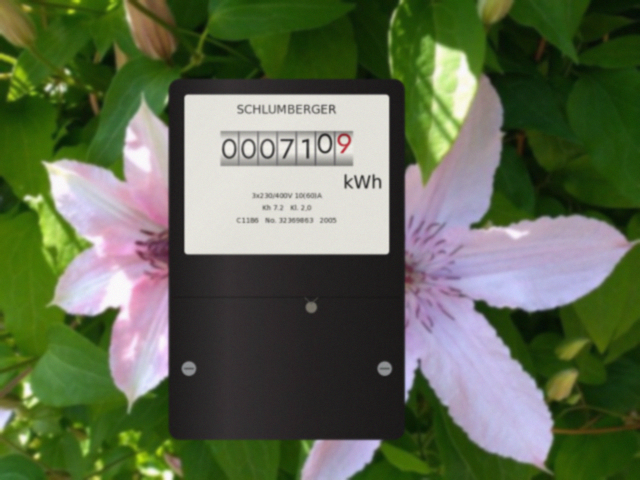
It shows 710.9 (kWh)
